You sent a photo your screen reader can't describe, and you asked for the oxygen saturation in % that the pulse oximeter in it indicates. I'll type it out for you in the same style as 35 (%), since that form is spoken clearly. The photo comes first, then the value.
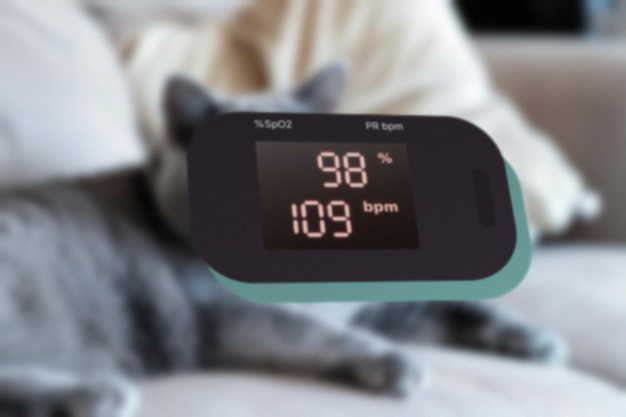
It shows 98 (%)
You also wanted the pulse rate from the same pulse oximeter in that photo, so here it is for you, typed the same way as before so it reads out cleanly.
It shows 109 (bpm)
